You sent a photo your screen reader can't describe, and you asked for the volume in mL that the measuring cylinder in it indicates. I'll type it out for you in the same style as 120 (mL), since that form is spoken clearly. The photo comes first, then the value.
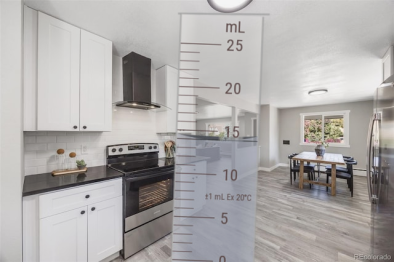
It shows 14 (mL)
